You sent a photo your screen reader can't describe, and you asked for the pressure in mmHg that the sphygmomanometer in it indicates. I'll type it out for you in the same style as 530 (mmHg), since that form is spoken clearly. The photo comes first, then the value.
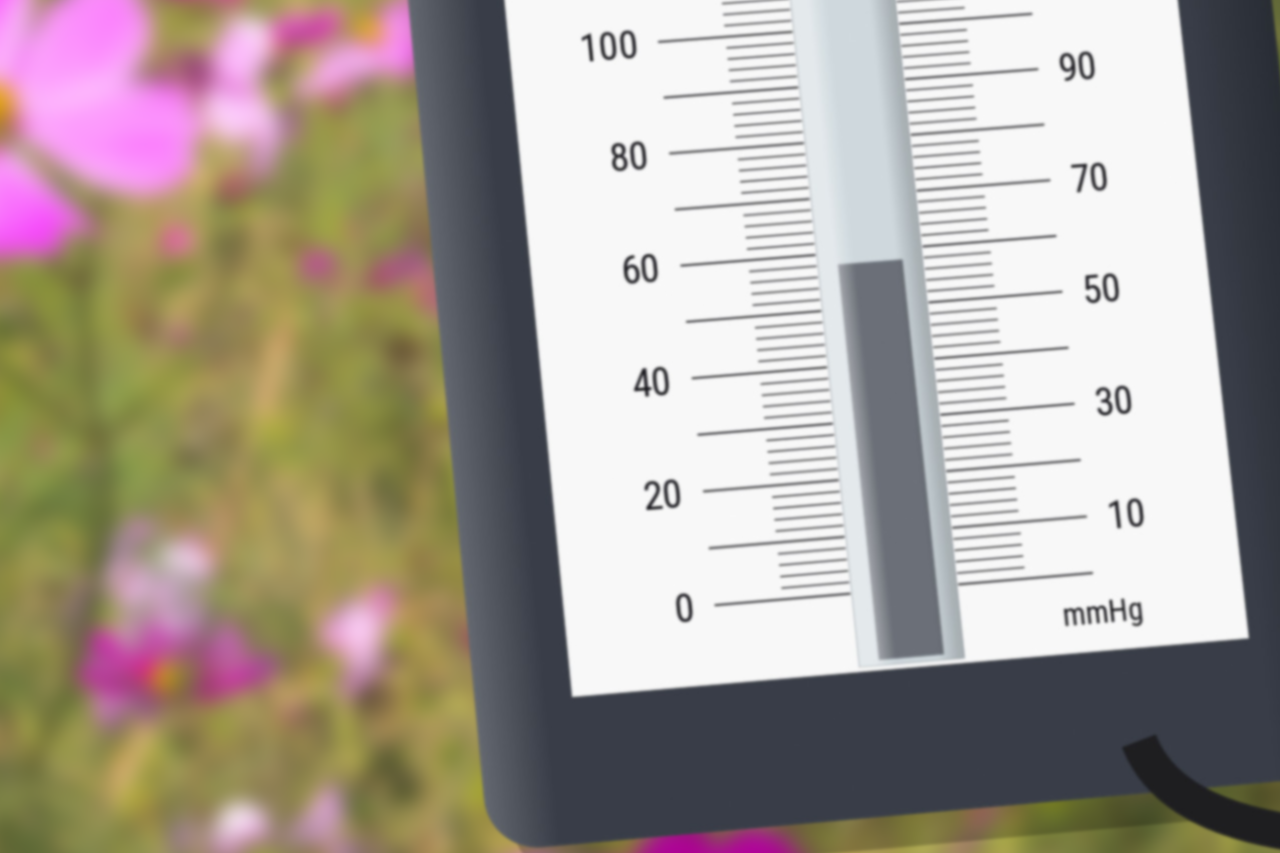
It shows 58 (mmHg)
